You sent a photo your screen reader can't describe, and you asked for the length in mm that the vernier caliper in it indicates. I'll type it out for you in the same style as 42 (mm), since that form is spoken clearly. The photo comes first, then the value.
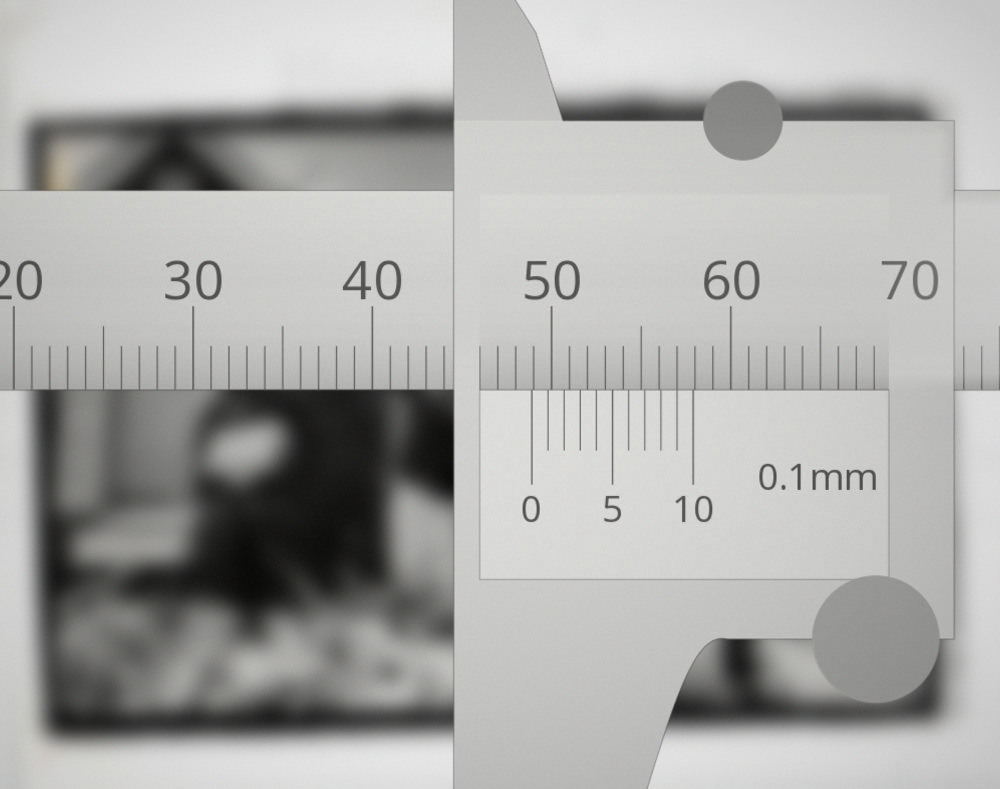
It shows 48.9 (mm)
